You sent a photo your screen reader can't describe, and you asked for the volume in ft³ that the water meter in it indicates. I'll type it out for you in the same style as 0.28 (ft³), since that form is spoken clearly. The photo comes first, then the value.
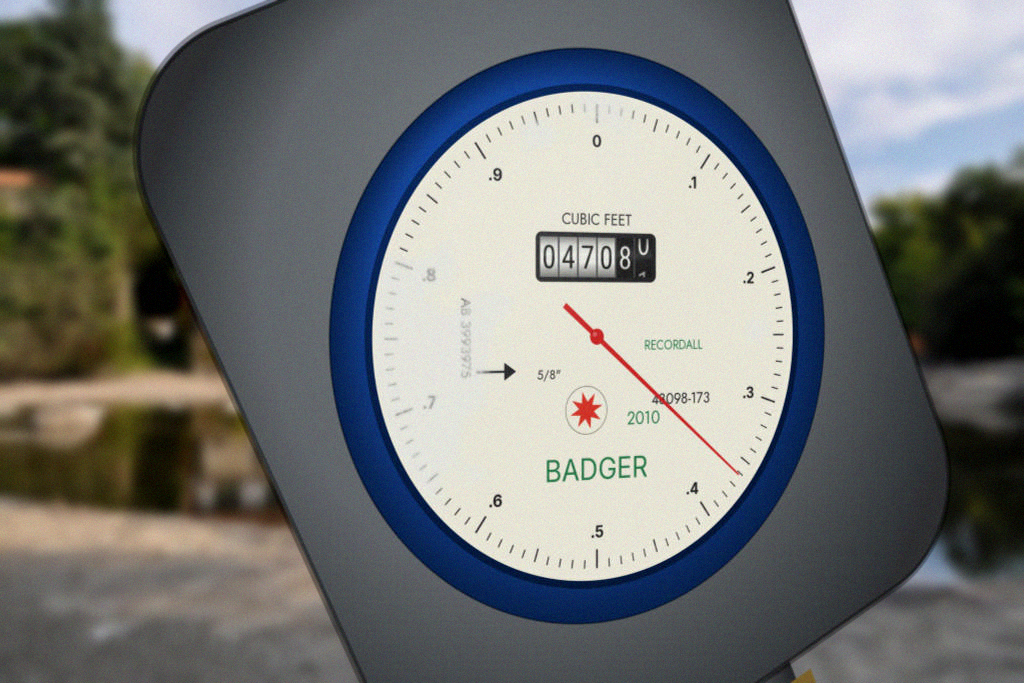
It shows 47080.36 (ft³)
